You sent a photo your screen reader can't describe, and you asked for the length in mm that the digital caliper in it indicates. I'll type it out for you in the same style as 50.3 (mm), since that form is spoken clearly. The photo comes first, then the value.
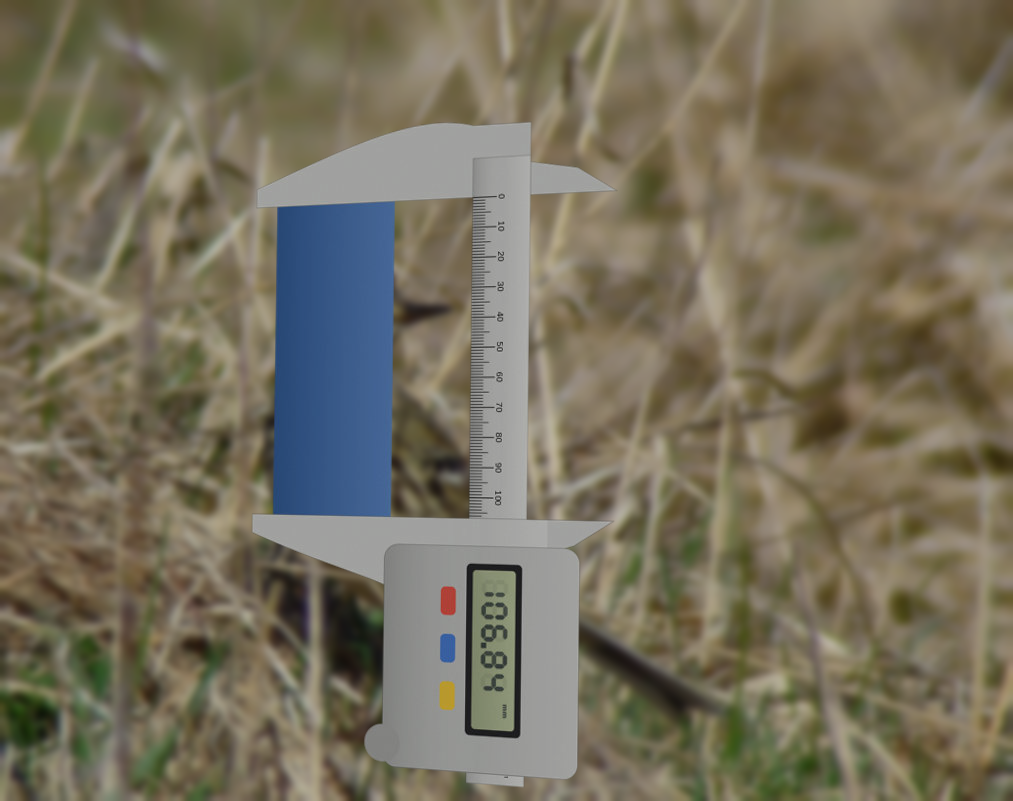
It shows 106.84 (mm)
